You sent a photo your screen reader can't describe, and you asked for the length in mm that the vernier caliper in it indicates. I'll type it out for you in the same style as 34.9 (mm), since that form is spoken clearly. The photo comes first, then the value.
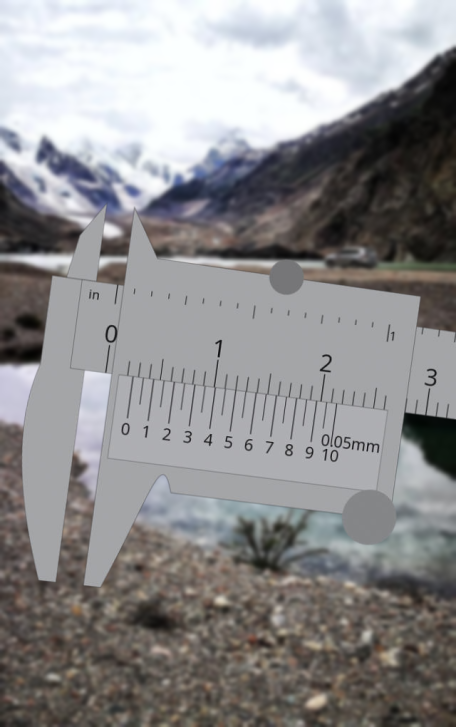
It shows 2.5 (mm)
